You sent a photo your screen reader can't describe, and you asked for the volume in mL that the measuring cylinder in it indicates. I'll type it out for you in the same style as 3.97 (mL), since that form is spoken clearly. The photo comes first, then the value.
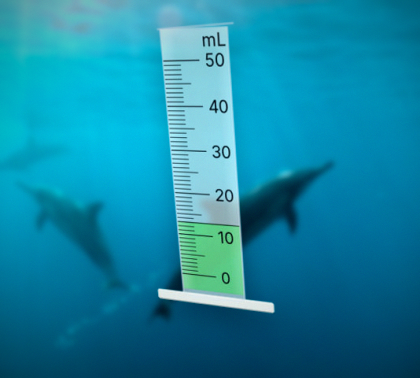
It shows 13 (mL)
